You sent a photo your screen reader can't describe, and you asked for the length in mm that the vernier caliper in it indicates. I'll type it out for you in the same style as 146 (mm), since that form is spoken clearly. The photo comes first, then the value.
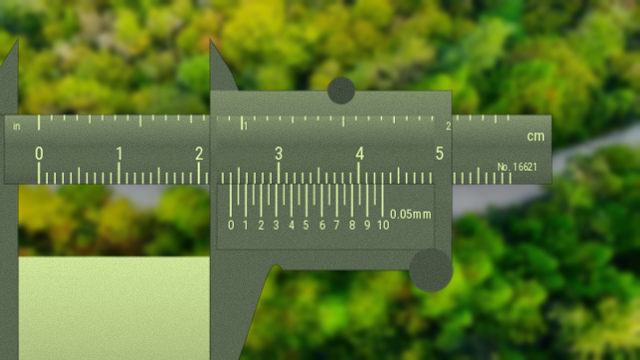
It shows 24.0 (mm)
